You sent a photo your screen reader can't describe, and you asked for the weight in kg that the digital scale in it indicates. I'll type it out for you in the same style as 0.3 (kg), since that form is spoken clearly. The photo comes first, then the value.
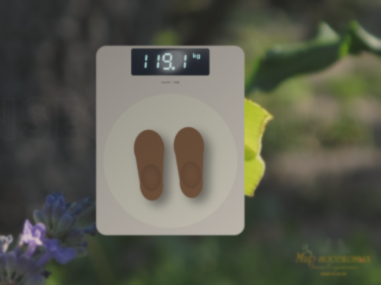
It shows 119.1 (kg)
